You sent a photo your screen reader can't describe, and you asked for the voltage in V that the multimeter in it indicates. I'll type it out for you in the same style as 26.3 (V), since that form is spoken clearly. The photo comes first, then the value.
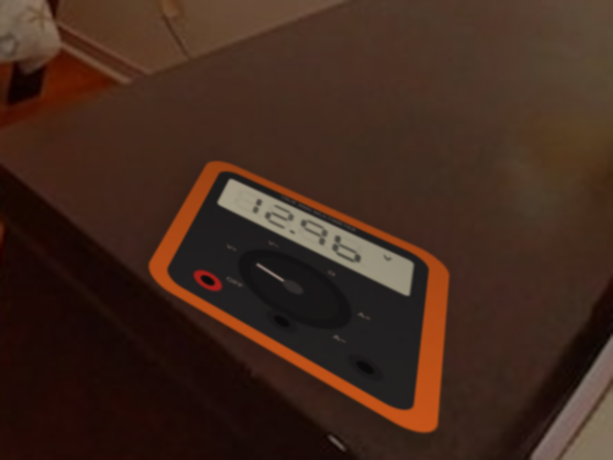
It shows 12.96 (V)
